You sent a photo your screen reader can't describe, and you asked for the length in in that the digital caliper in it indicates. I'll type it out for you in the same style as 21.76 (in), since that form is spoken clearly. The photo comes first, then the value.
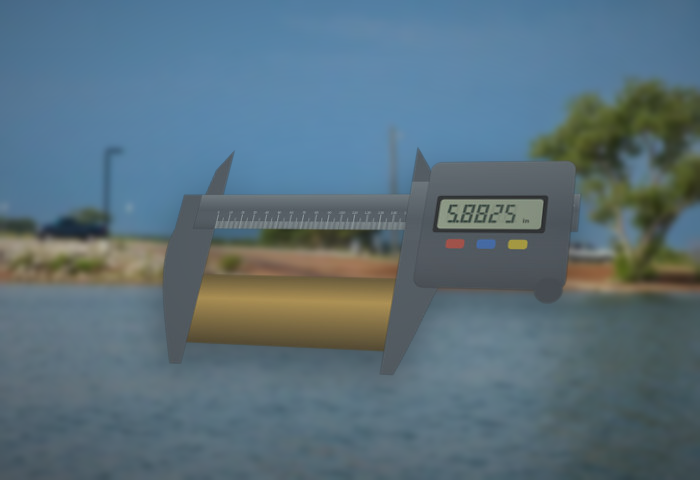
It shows 5.8825 (in)
